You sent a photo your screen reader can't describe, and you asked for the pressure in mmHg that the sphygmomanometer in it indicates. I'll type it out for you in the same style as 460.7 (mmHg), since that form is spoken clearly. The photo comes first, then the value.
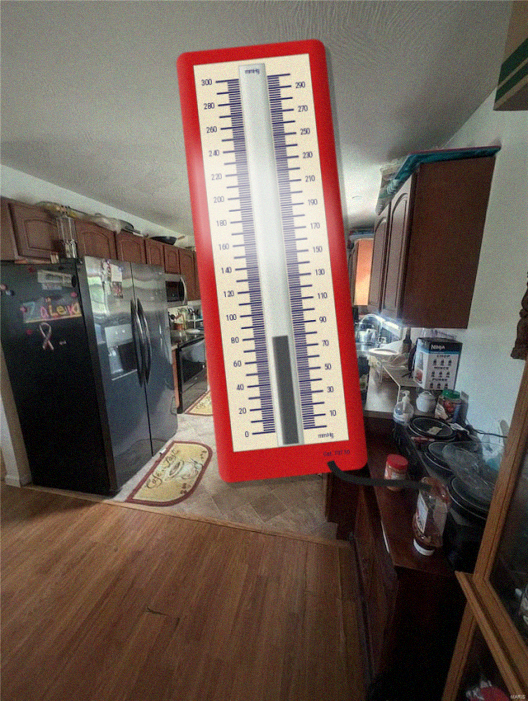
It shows 80 (mmHg)
